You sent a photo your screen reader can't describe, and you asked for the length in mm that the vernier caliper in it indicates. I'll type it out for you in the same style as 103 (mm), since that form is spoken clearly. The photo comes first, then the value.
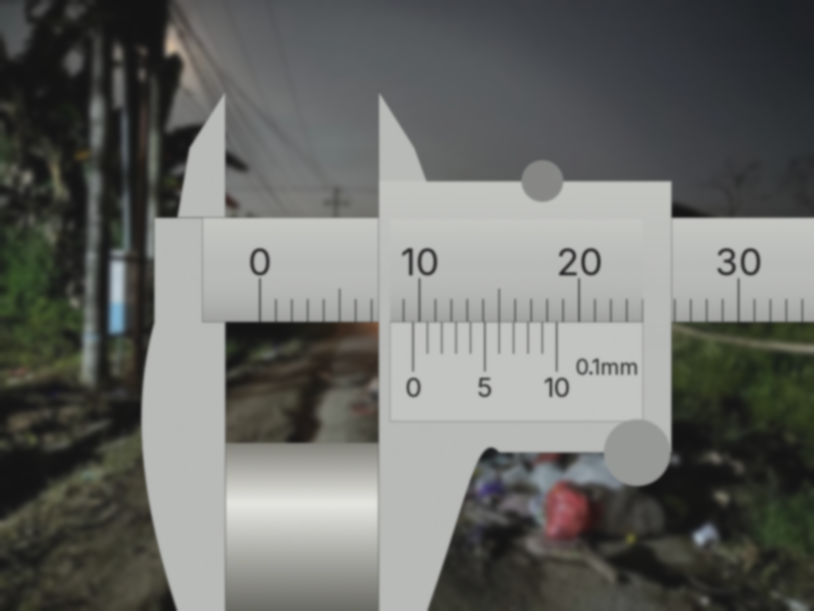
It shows 9.6 (mm)
